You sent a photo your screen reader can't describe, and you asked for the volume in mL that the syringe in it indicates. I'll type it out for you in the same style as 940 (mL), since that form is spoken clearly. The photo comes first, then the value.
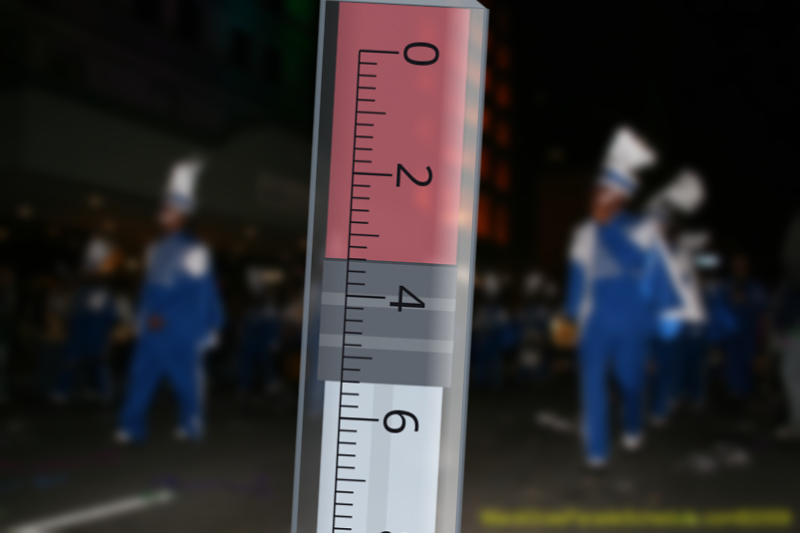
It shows 3.4 (mL)
